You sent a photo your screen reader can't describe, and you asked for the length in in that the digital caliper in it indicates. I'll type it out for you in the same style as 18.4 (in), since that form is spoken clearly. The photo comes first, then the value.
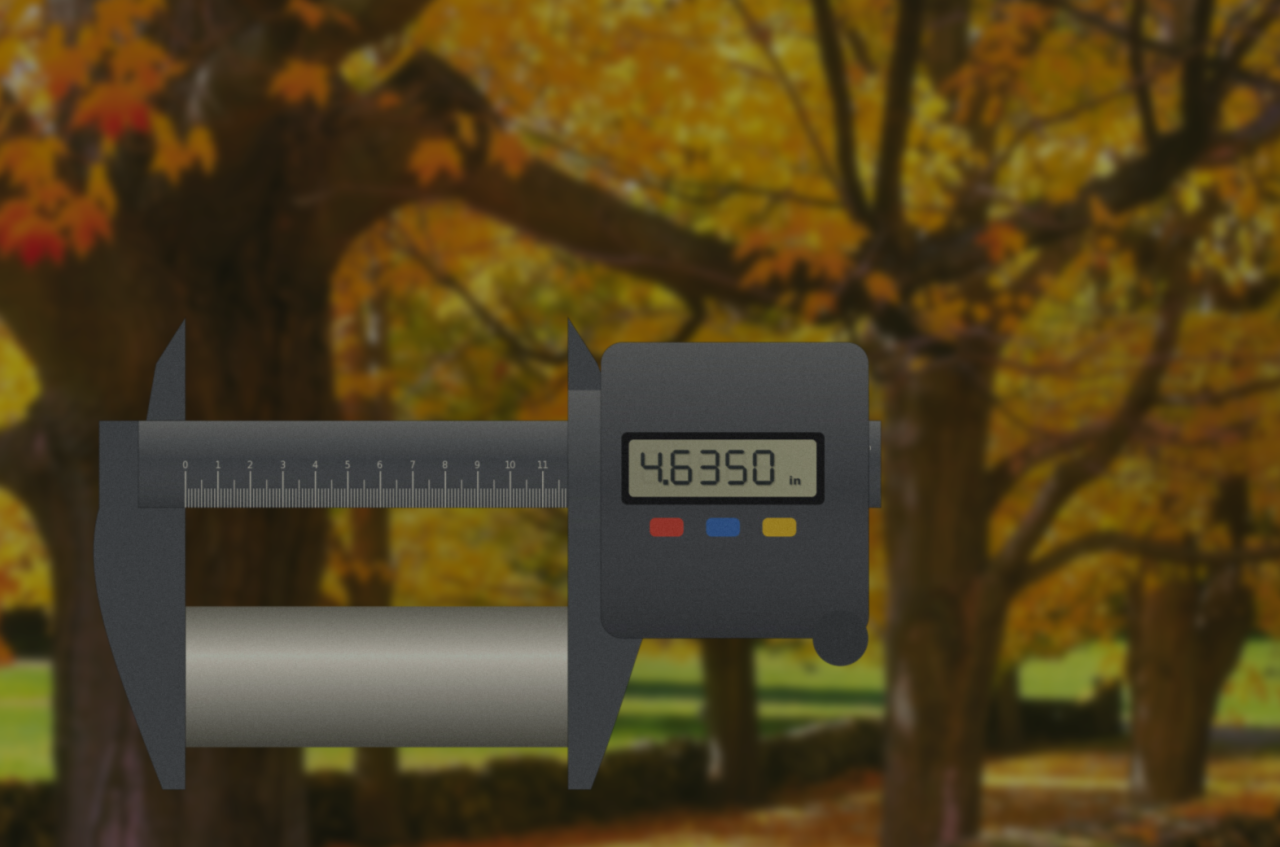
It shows 4.6350 (in)
